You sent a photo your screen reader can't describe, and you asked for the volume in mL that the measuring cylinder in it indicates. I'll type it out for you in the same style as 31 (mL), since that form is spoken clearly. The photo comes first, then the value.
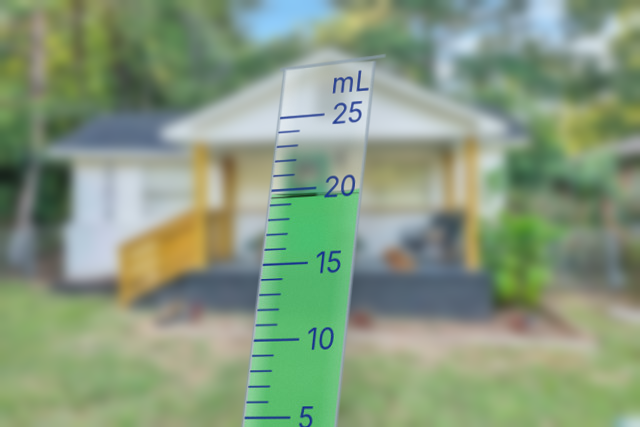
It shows 19.5 (mL)
